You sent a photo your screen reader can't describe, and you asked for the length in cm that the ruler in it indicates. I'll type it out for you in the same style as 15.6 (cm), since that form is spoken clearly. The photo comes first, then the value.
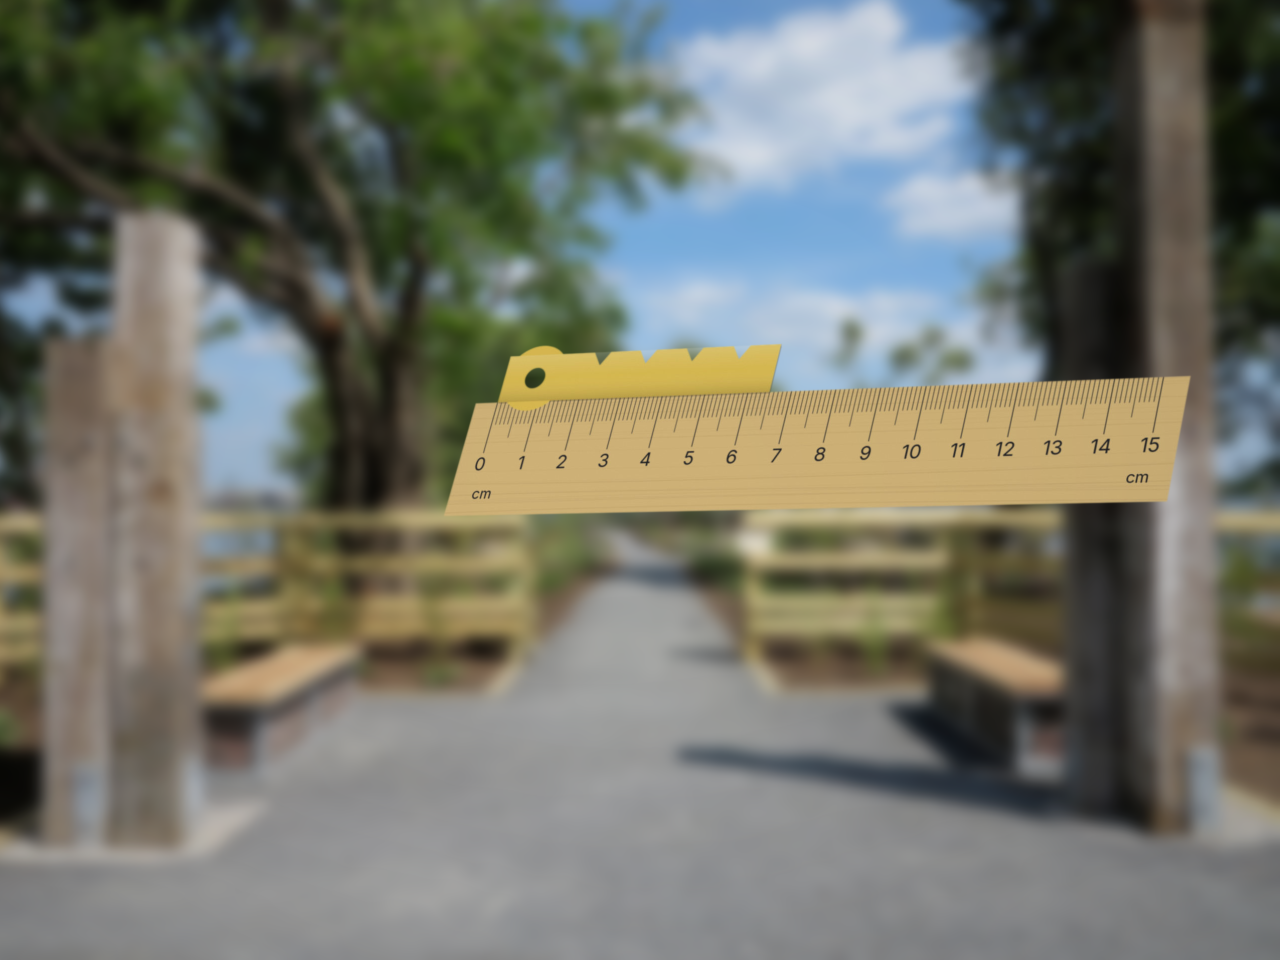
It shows 6.5 (cm)
